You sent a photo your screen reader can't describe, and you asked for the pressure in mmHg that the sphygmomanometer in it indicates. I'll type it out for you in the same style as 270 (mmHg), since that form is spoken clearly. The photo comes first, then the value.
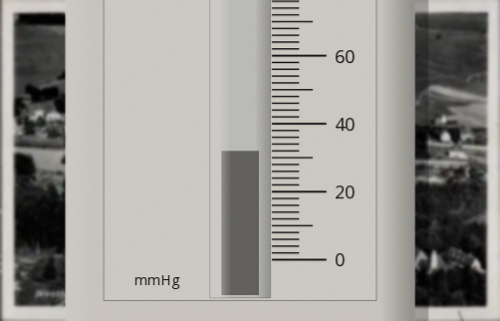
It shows 32 (mmHg)
